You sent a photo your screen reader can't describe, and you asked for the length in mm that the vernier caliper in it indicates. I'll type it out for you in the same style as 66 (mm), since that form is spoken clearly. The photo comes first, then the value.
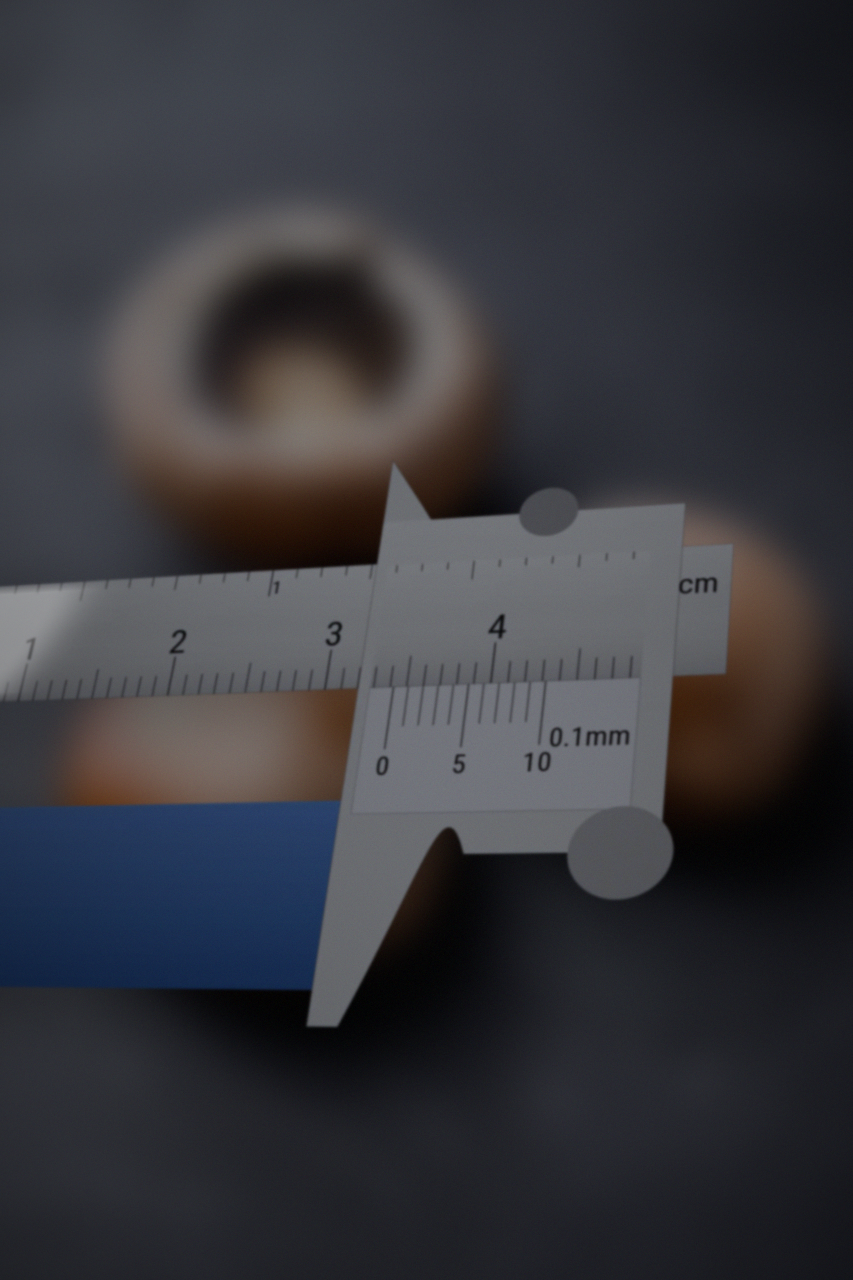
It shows 34.2 (mm)
